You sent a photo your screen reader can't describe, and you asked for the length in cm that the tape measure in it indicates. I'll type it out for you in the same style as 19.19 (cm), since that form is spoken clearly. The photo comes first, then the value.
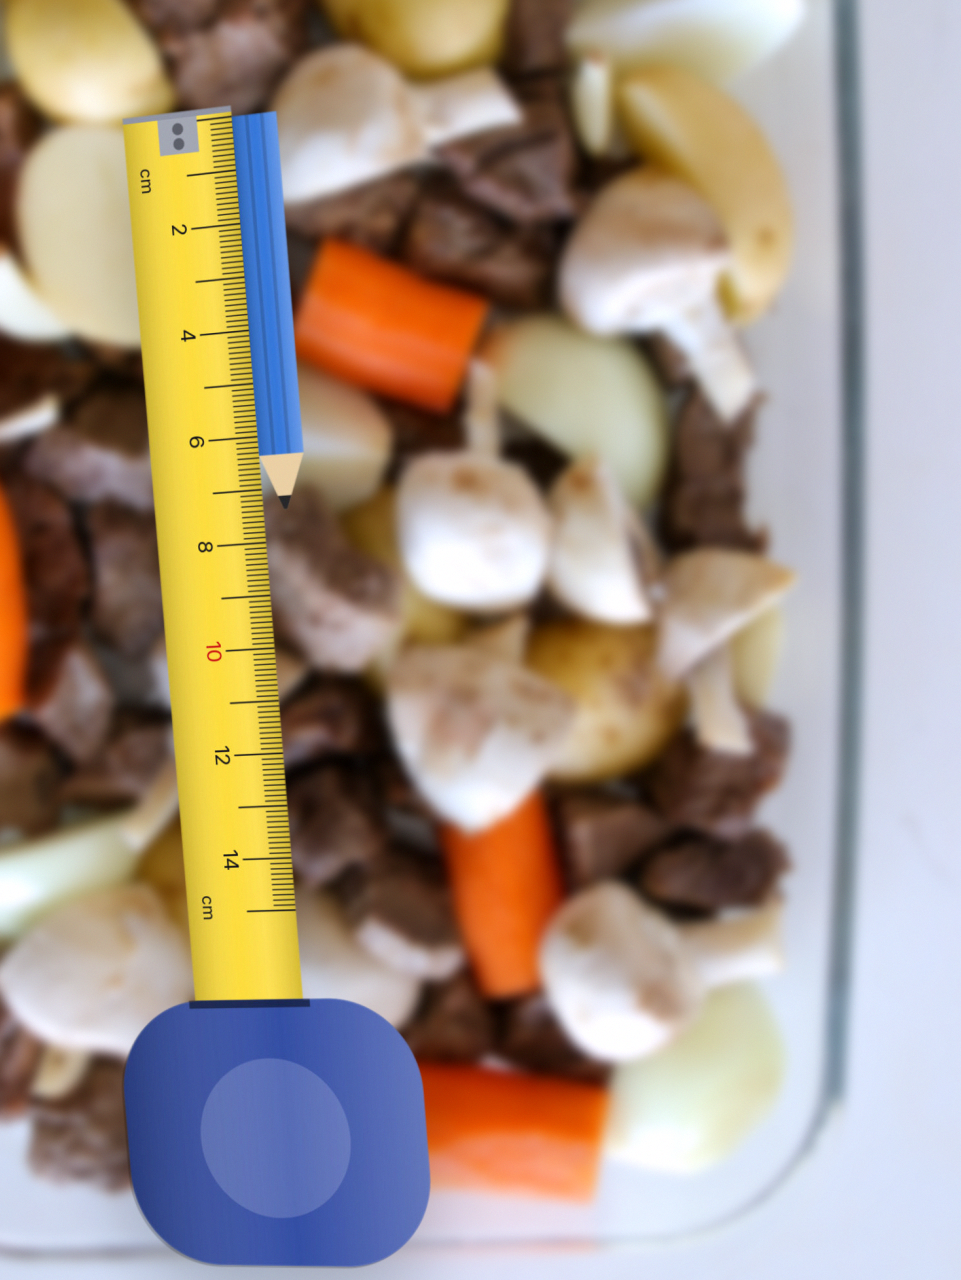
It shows 7.4 (cm)
